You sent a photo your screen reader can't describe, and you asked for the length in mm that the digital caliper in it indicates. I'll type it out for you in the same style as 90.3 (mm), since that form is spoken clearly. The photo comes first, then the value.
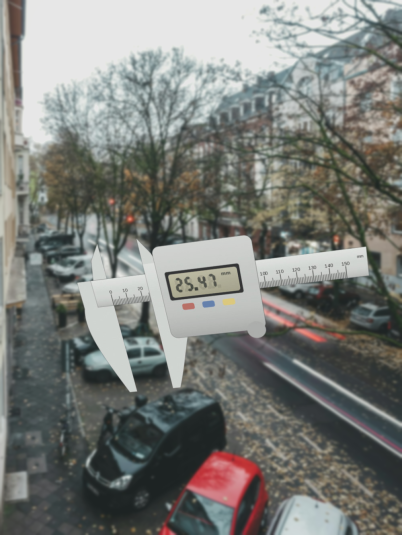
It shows 25.47 (mm)
